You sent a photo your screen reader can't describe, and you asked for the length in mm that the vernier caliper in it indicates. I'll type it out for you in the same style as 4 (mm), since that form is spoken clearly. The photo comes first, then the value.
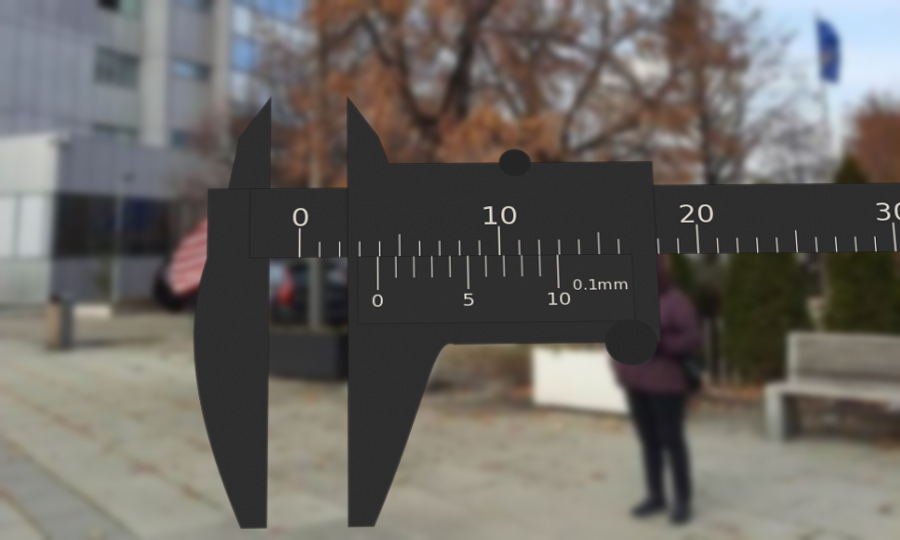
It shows 3.9 (mm)
